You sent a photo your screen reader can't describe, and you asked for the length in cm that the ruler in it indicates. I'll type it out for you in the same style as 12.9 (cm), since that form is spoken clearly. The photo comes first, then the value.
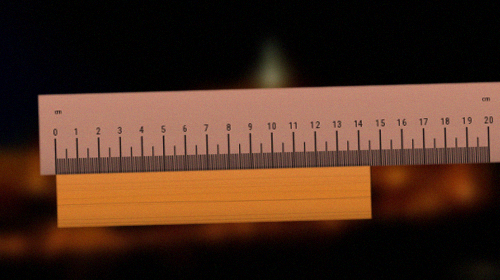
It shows 14.5 (cm)
